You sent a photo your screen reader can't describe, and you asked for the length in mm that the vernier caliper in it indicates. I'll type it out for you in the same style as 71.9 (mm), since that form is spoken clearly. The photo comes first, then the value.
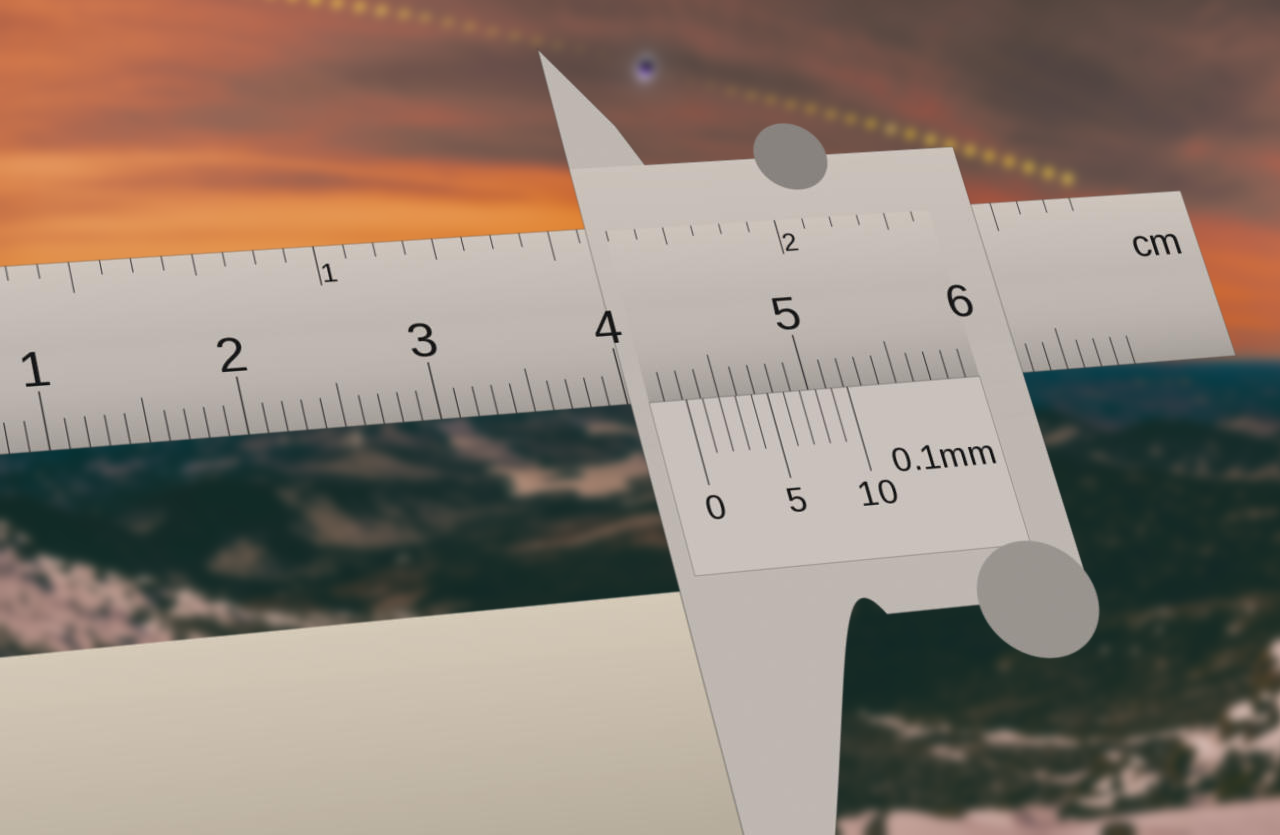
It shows 43.2 (mm)
